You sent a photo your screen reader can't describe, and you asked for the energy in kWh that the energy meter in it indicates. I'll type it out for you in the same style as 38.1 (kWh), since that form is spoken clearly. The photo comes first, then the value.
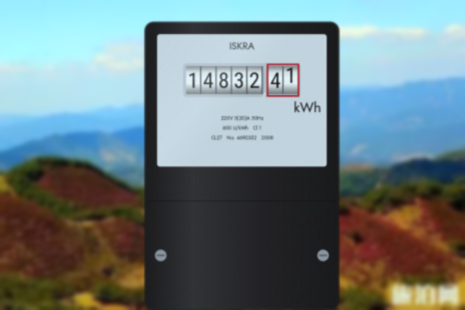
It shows 14832.41 (kWh)
